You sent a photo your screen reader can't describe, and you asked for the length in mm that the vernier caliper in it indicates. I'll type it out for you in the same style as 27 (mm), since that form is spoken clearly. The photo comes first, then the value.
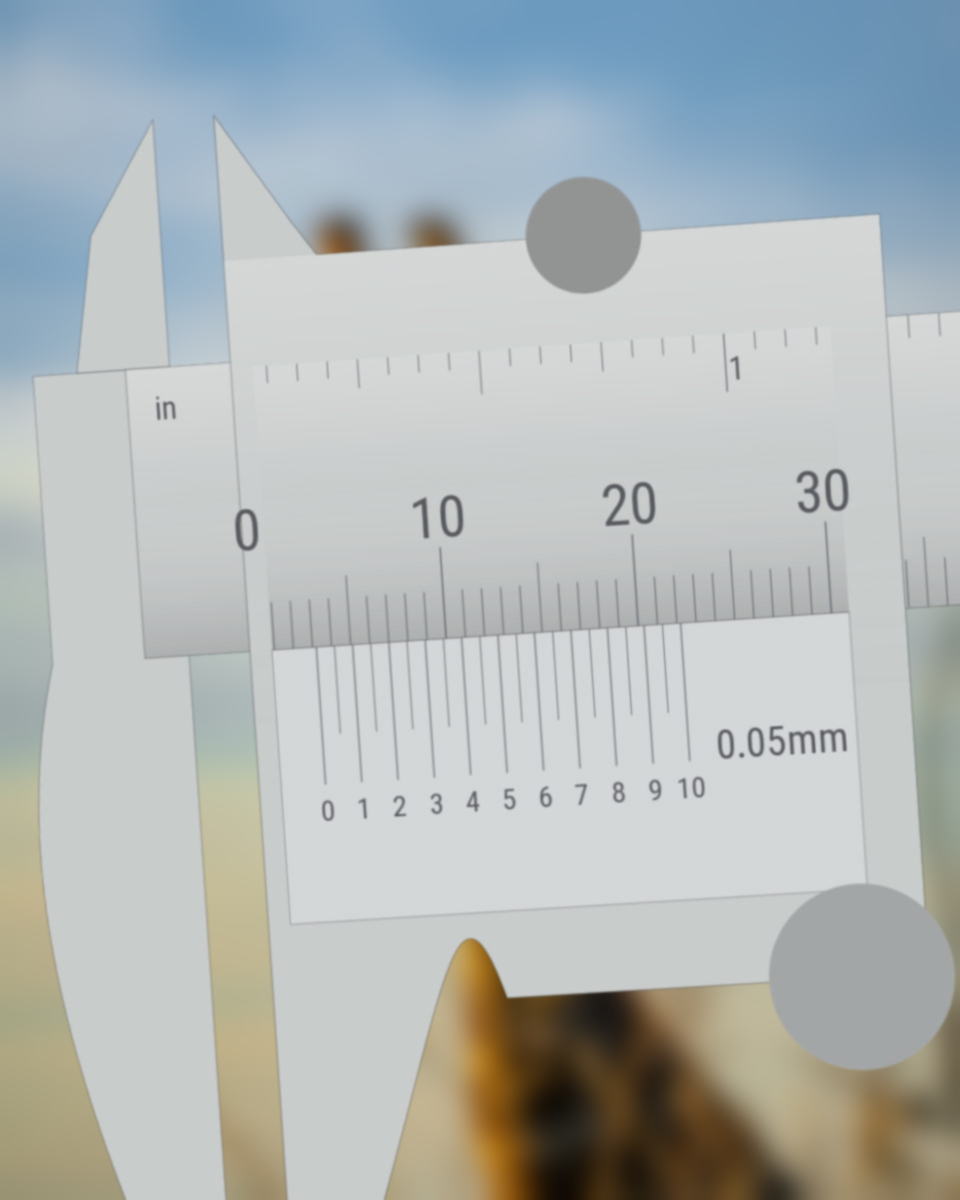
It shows 3.2 (mm)
